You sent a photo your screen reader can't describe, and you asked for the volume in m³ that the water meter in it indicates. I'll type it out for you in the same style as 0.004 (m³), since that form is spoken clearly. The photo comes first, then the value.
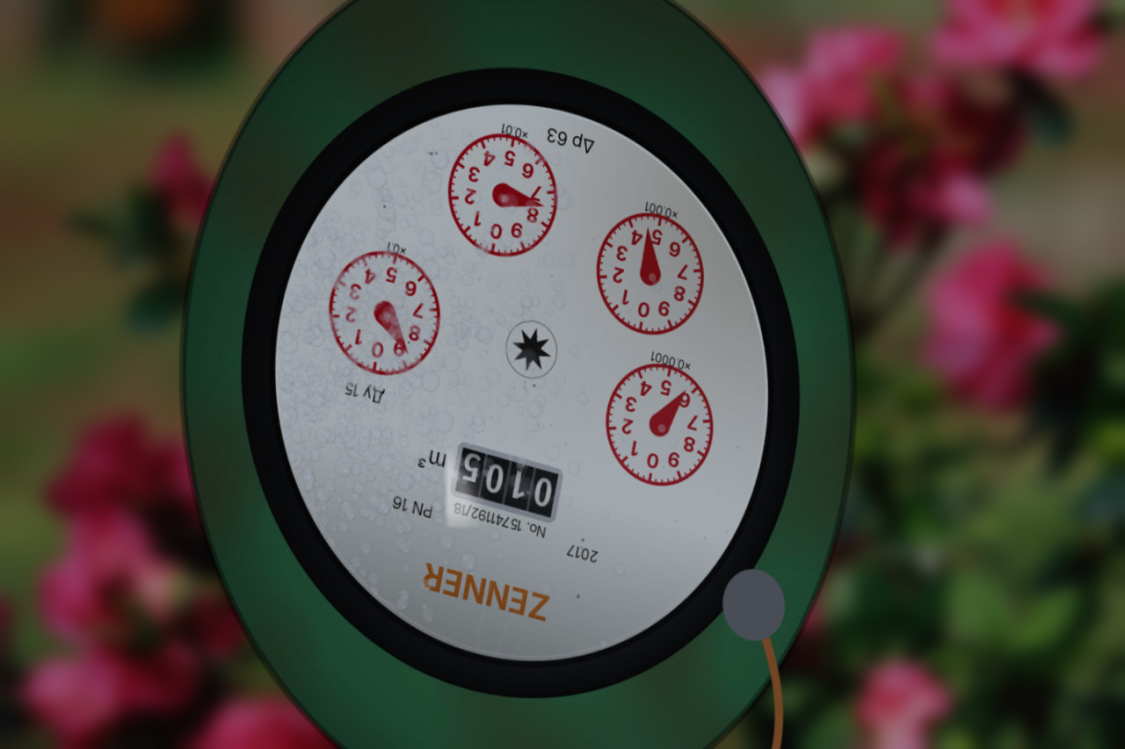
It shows 104.8745 (m³)
